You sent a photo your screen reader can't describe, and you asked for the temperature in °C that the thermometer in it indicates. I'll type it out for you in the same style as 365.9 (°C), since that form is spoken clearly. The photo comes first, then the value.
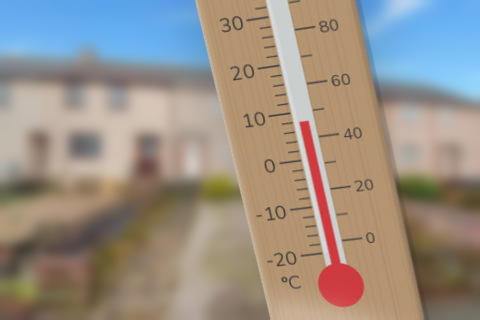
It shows 8 (°C)
